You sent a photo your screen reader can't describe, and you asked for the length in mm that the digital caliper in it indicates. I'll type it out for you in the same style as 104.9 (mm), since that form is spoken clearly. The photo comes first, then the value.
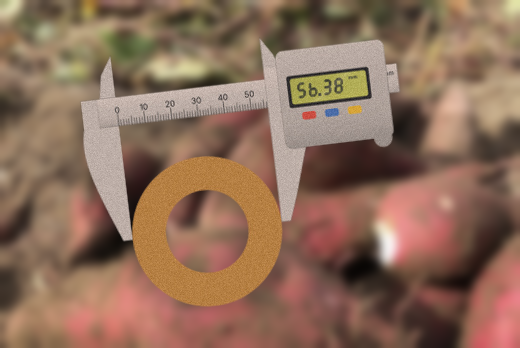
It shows 56.38 (mm)
